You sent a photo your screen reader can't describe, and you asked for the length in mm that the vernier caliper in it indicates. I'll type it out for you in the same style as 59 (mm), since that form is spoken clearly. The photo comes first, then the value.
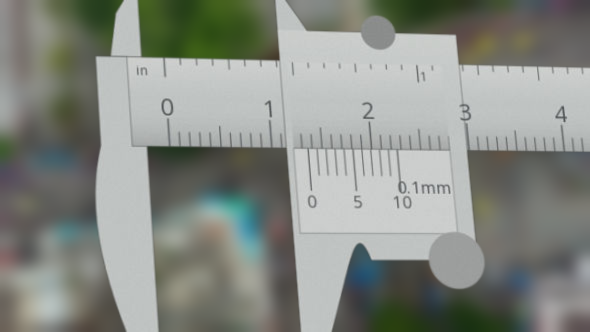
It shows 13.6 (mm)
